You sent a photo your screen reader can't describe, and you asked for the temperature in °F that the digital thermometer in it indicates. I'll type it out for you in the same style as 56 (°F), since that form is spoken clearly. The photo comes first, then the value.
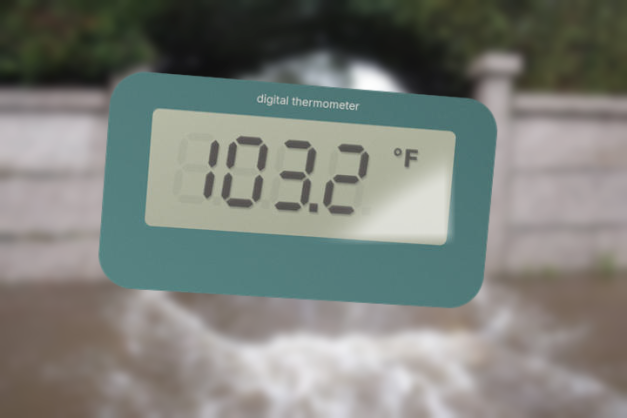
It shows 103.2 (°F)
